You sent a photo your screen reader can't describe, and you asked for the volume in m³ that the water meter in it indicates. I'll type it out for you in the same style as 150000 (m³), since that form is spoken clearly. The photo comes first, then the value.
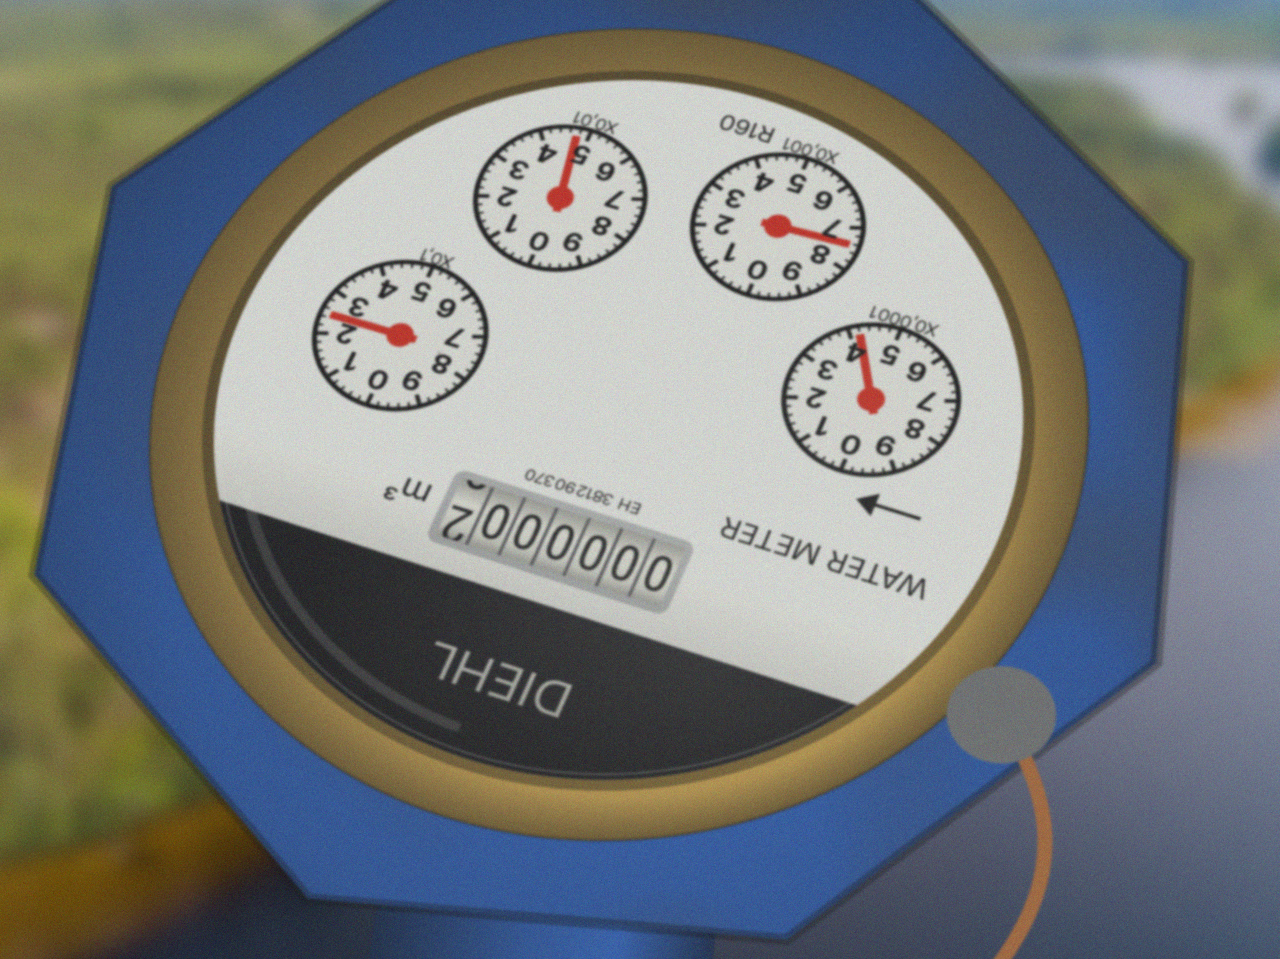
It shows 2.2474 (m³)
